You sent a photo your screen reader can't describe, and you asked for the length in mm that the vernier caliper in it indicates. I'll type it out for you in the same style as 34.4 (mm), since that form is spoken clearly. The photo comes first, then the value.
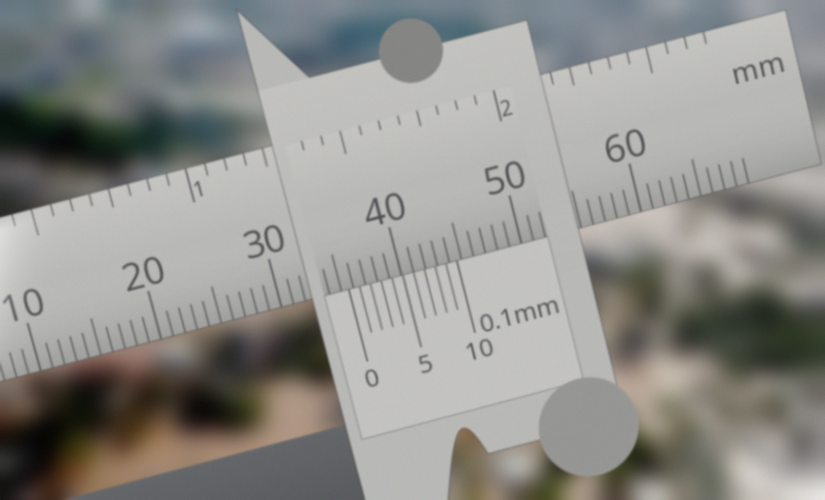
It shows 35.6 (mm)
